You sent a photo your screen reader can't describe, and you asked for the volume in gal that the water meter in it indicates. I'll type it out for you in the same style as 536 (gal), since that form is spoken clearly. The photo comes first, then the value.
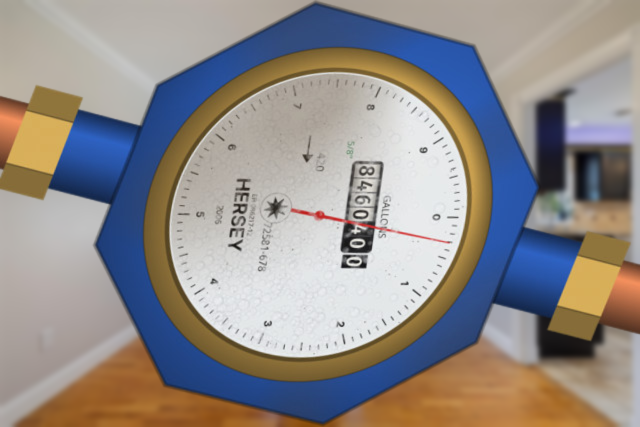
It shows 8460400.3 (gal)
